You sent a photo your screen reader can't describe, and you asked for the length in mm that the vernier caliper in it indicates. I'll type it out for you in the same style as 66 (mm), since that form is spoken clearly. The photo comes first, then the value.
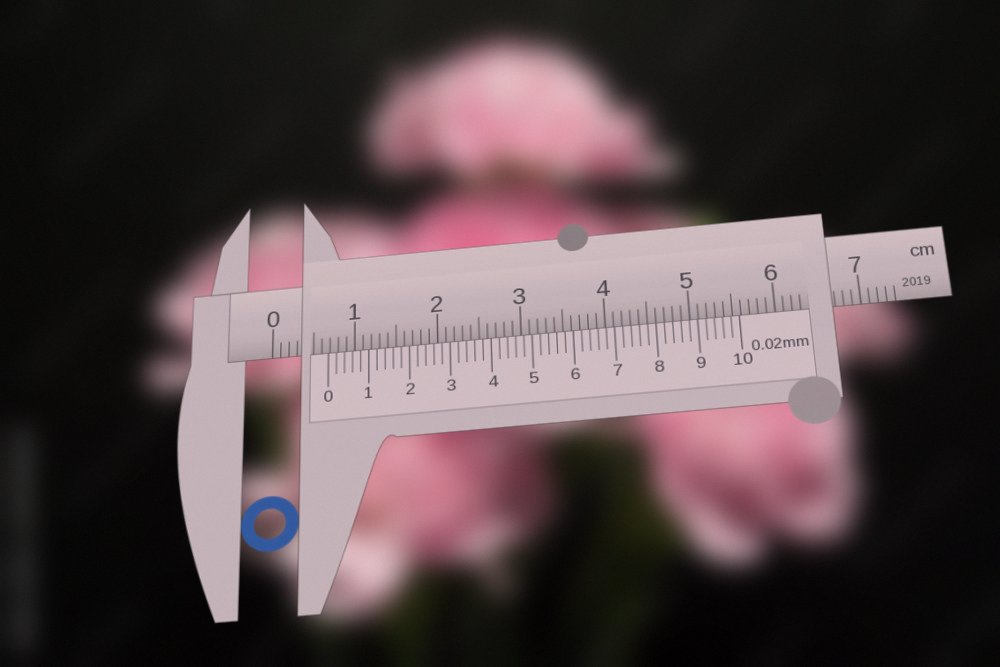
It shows 6.8 (mm)
